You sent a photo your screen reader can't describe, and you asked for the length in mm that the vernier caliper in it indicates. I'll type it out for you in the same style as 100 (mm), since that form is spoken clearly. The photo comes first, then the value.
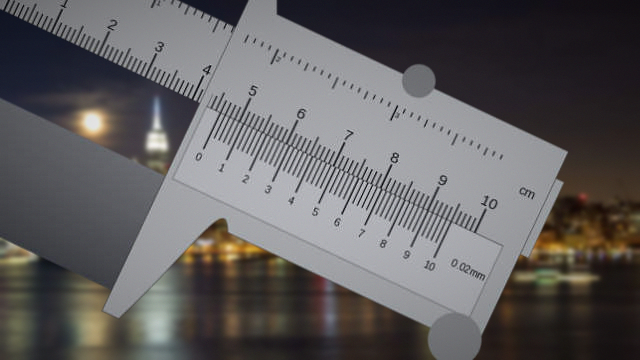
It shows 46.0 (mm)
